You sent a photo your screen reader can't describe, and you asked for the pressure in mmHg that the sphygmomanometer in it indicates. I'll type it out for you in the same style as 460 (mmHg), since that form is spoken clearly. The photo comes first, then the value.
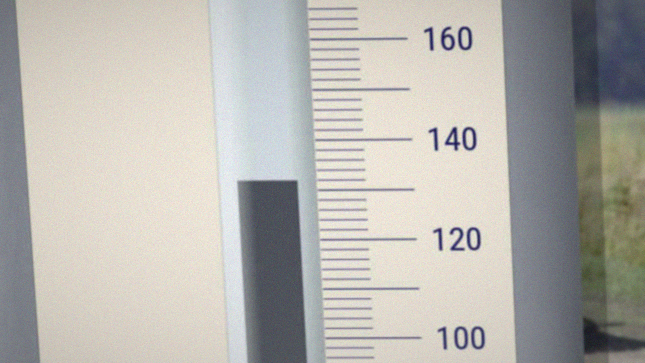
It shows 132 (mmHg)
